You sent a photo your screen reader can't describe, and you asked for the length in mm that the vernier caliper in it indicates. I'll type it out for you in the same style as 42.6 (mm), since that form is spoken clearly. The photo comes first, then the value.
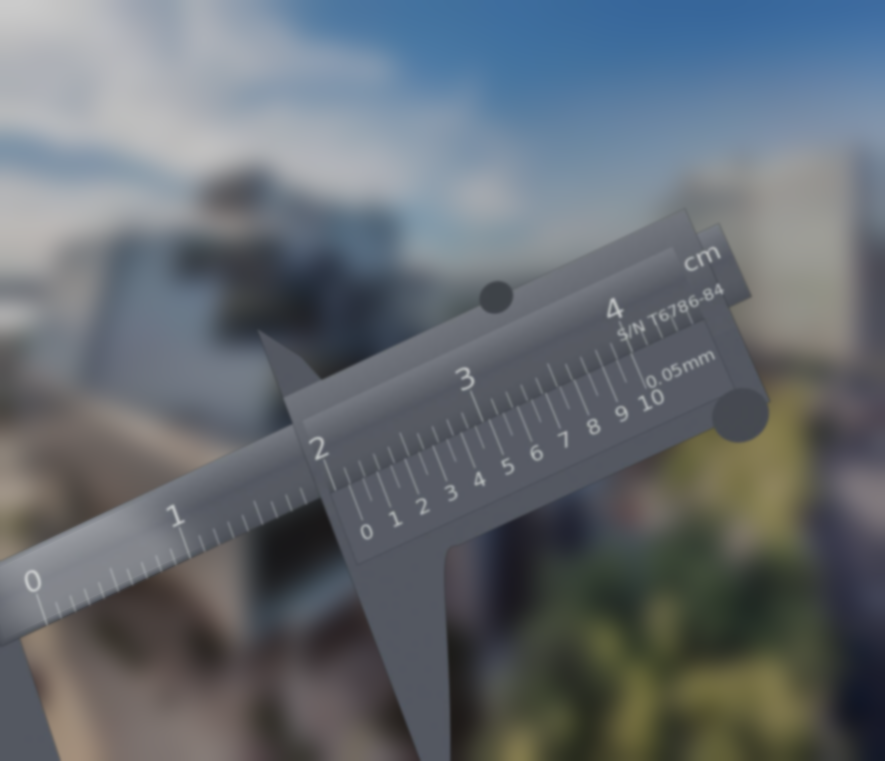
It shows 20.9 (mm)
